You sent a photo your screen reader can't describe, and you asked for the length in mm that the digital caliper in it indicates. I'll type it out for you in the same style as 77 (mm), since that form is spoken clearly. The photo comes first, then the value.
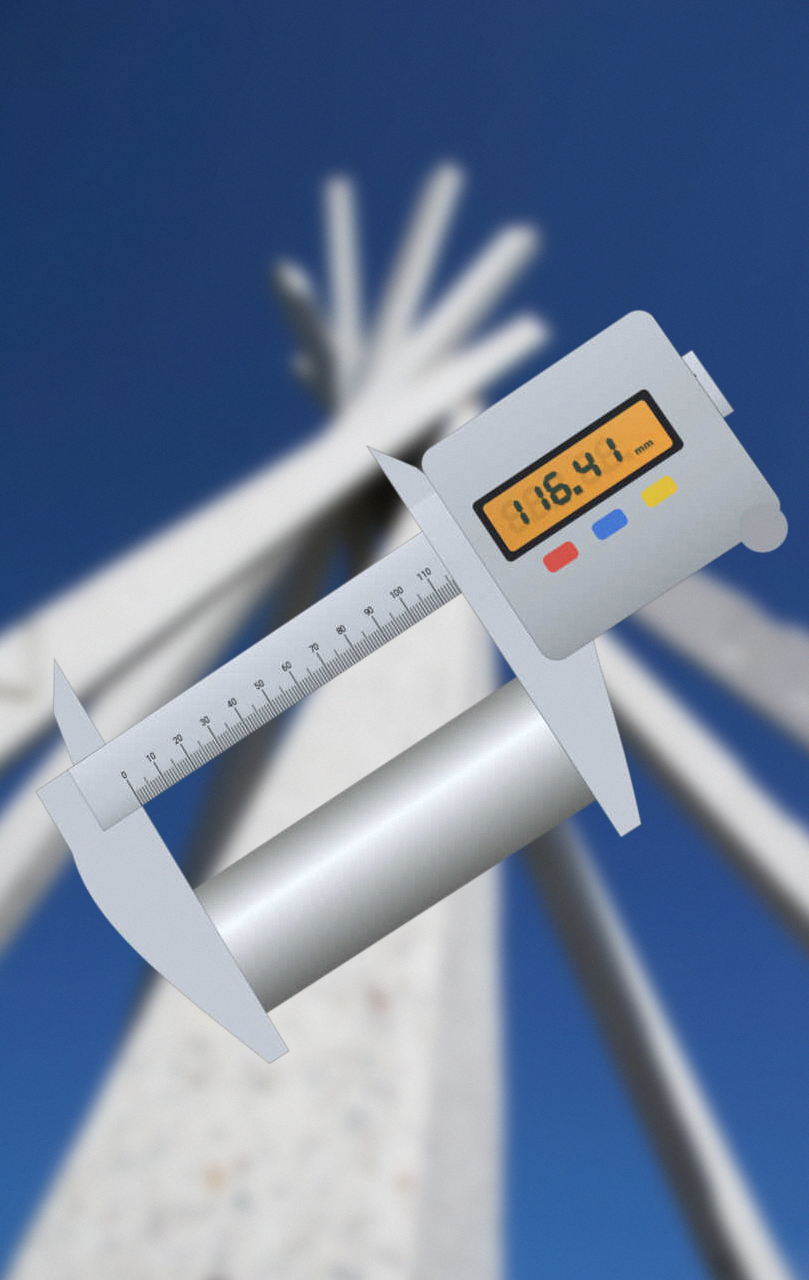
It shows 116.41 (mm)
